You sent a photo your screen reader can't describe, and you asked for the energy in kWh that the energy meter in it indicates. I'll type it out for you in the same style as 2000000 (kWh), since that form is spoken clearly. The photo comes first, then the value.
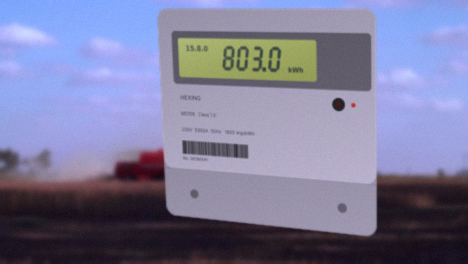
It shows 803.0 (kWh)
